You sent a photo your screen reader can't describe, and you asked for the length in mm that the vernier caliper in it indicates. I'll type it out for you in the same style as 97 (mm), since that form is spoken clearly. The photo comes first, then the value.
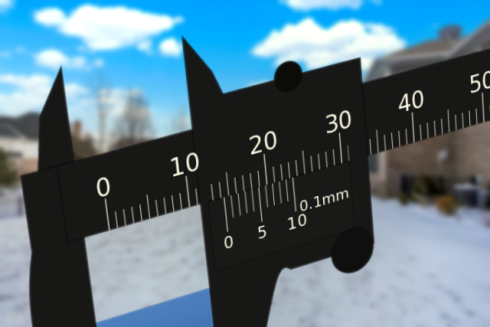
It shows 14.4 (mm)
